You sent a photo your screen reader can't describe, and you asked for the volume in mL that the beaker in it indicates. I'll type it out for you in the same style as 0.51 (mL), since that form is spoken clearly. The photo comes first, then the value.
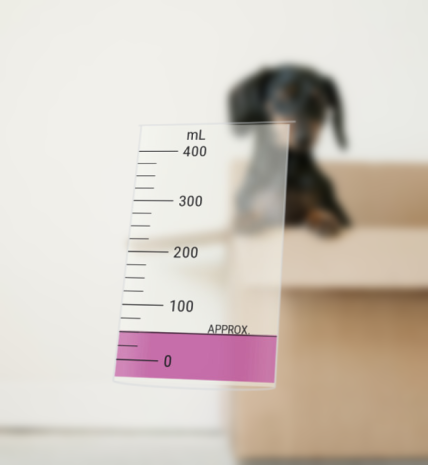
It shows 50 (mL)
